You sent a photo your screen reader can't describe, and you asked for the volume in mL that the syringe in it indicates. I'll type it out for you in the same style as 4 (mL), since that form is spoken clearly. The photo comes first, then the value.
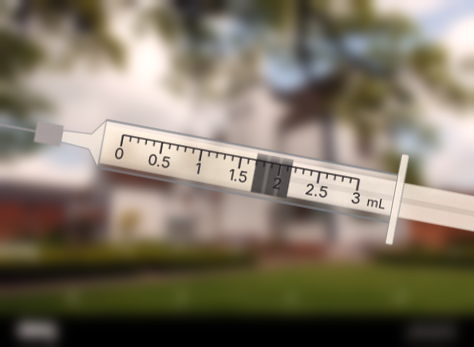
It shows 1.7 (mL)
